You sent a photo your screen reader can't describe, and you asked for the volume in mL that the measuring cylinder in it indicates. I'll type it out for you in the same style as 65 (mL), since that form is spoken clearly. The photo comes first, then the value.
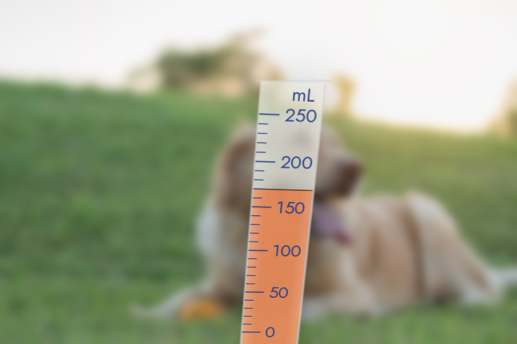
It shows 170 (mL)
